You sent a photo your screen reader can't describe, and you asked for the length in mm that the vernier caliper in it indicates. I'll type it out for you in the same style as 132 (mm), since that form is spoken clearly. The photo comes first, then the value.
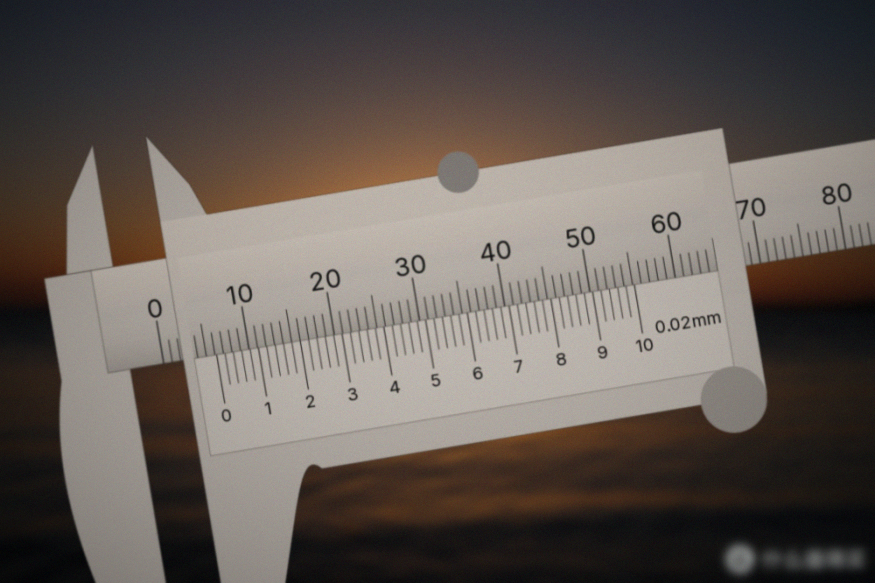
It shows 6.2 (mm)
